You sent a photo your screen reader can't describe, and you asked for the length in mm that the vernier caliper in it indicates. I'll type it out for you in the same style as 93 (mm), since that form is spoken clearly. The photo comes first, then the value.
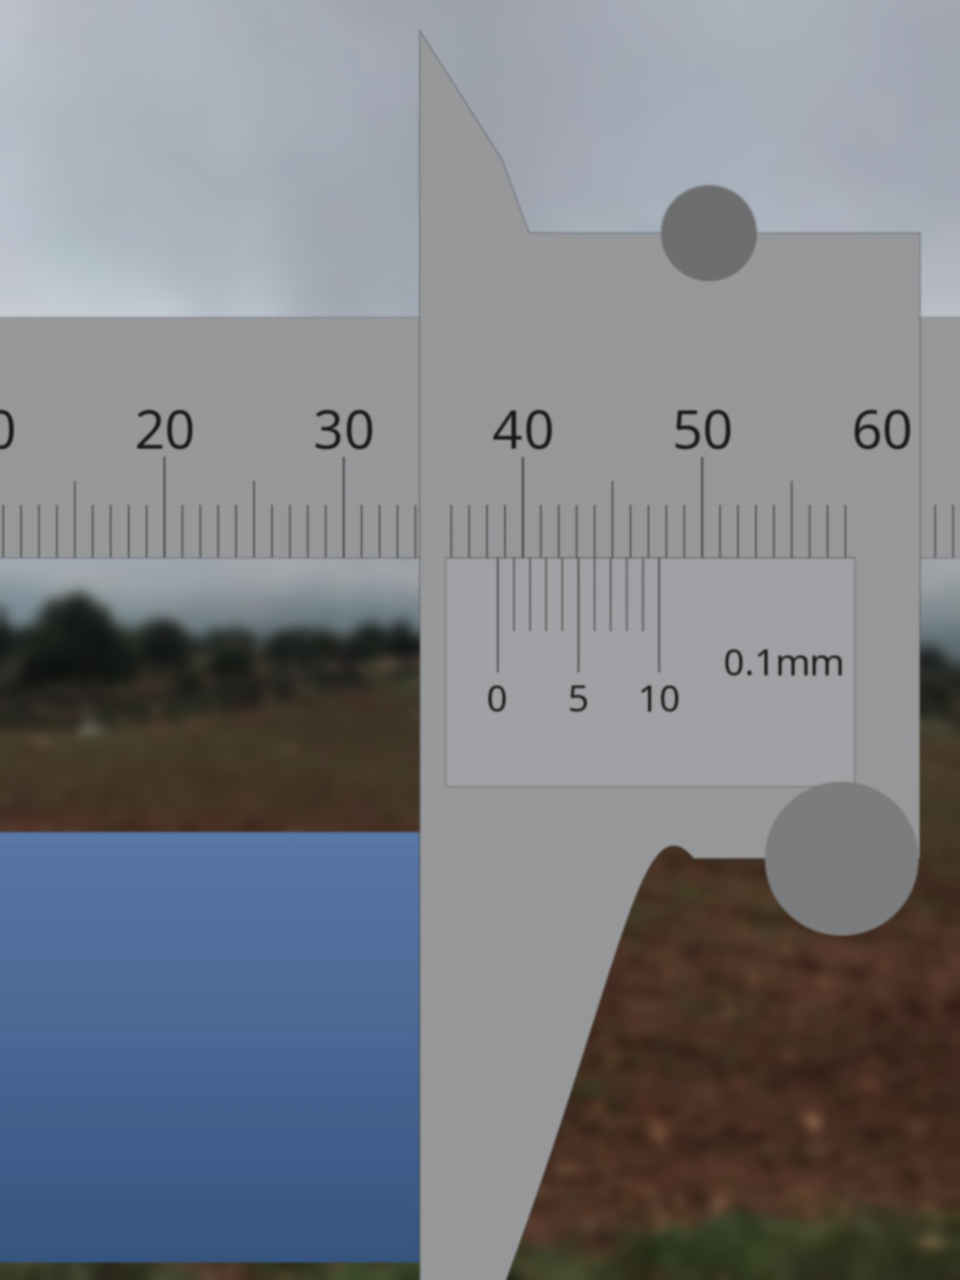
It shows 38.6 (mm)
